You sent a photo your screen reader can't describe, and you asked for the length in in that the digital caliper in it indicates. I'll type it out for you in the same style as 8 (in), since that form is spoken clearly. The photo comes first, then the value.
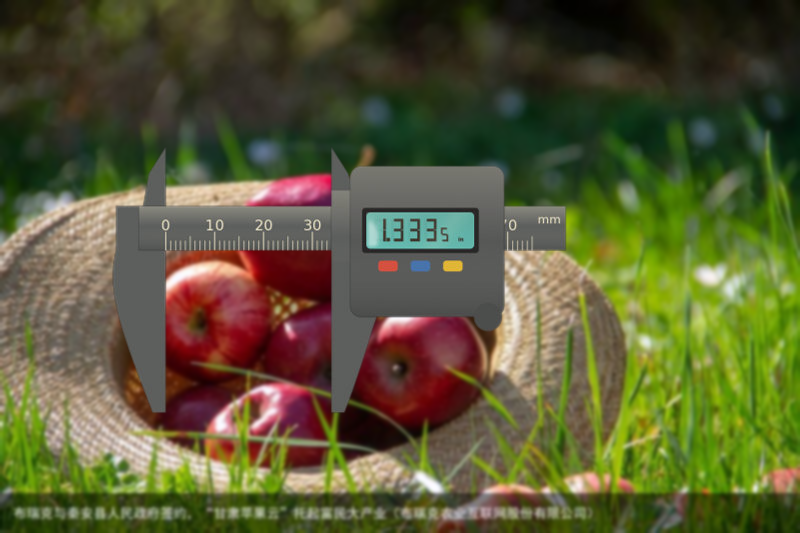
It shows 1.3335 (in)
